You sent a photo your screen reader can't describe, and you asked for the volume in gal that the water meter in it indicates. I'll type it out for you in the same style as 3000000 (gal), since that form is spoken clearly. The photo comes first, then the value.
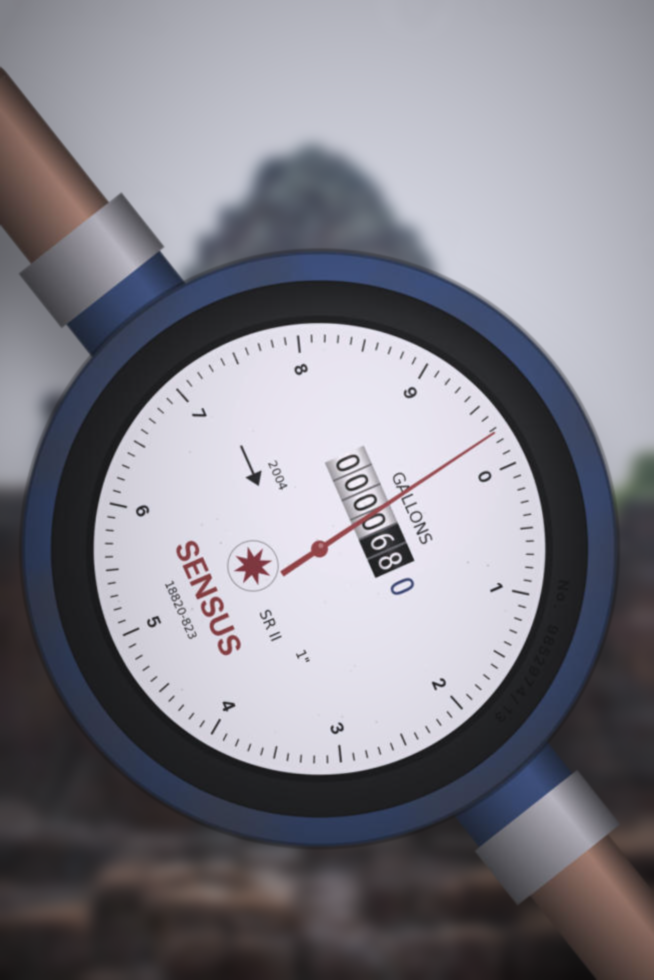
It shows 679.7 (gal)
